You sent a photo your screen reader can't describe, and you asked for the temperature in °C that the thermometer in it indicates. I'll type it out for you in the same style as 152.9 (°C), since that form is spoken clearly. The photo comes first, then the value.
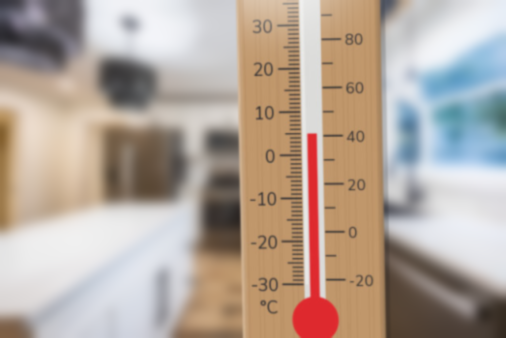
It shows 5 (°C)
